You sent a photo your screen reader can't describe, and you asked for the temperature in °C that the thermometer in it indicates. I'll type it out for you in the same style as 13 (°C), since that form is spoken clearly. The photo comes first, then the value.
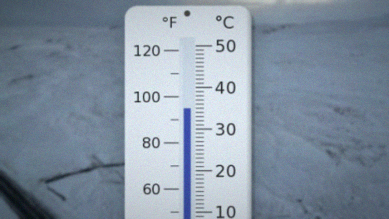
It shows 35 (°C)
